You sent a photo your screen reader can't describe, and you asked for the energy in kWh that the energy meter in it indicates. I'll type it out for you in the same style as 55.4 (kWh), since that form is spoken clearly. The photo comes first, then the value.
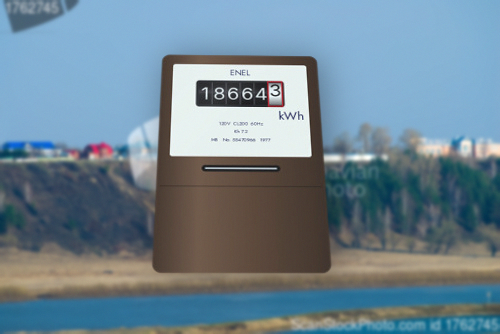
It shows 18664.3 (kWh)
